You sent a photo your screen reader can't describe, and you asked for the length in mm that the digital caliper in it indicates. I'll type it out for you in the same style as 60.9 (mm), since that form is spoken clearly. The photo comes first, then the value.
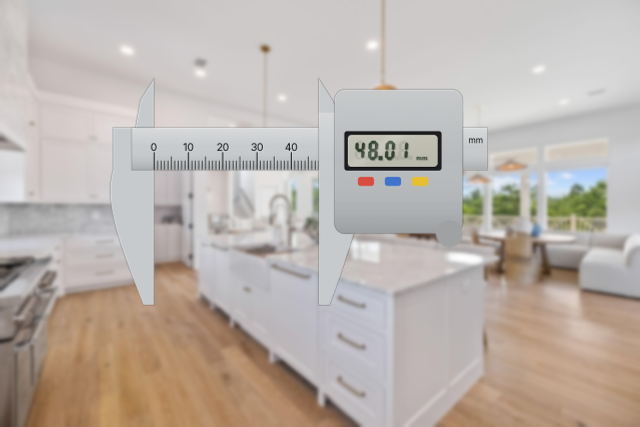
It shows 48.01 (mm)
